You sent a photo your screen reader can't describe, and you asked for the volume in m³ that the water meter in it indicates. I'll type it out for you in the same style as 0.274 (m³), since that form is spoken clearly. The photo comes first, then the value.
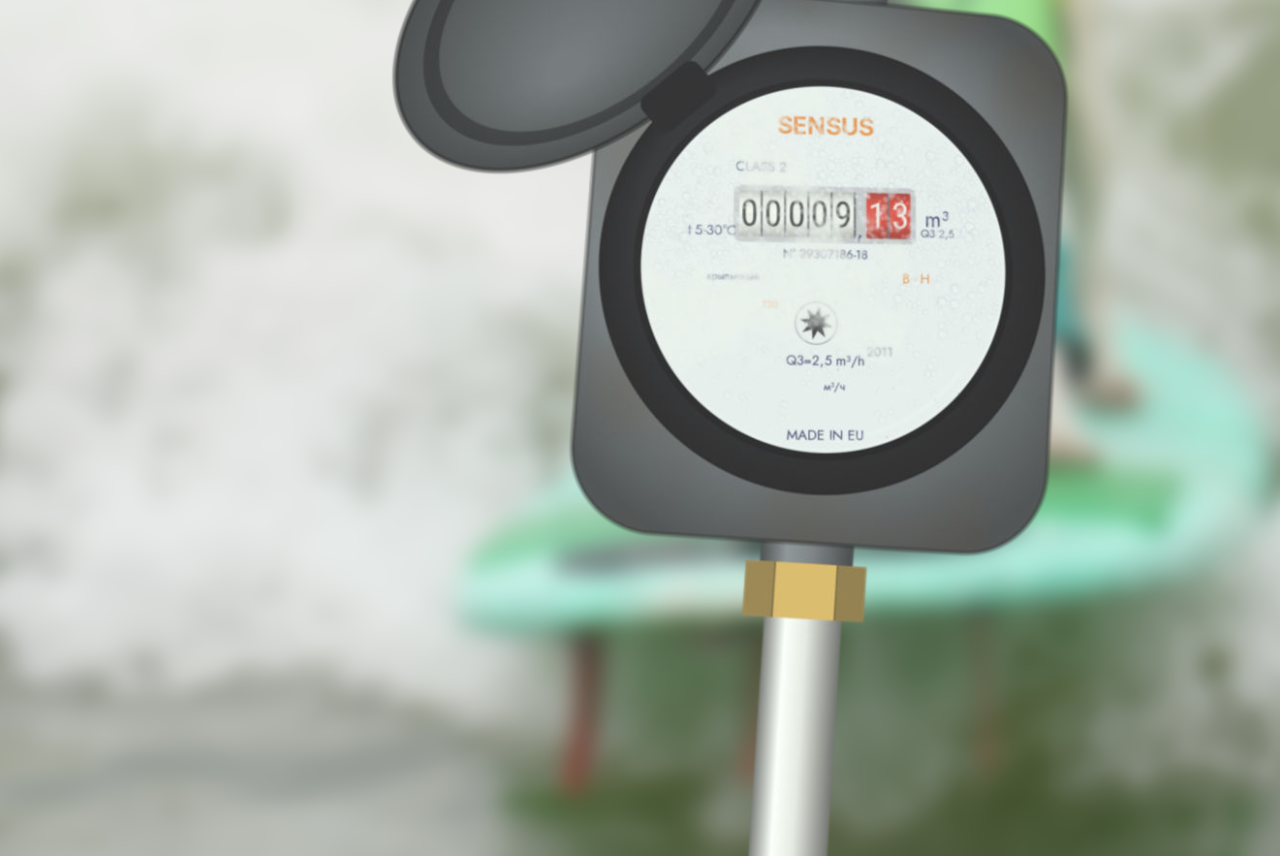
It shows 9.13 (m³)
